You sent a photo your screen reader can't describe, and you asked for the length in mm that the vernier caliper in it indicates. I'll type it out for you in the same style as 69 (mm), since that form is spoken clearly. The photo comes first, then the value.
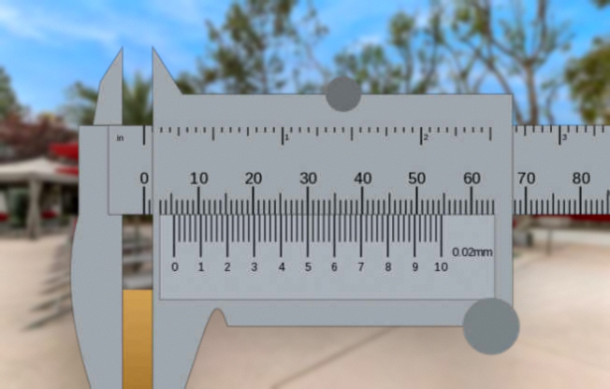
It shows 5.5 (mm)
